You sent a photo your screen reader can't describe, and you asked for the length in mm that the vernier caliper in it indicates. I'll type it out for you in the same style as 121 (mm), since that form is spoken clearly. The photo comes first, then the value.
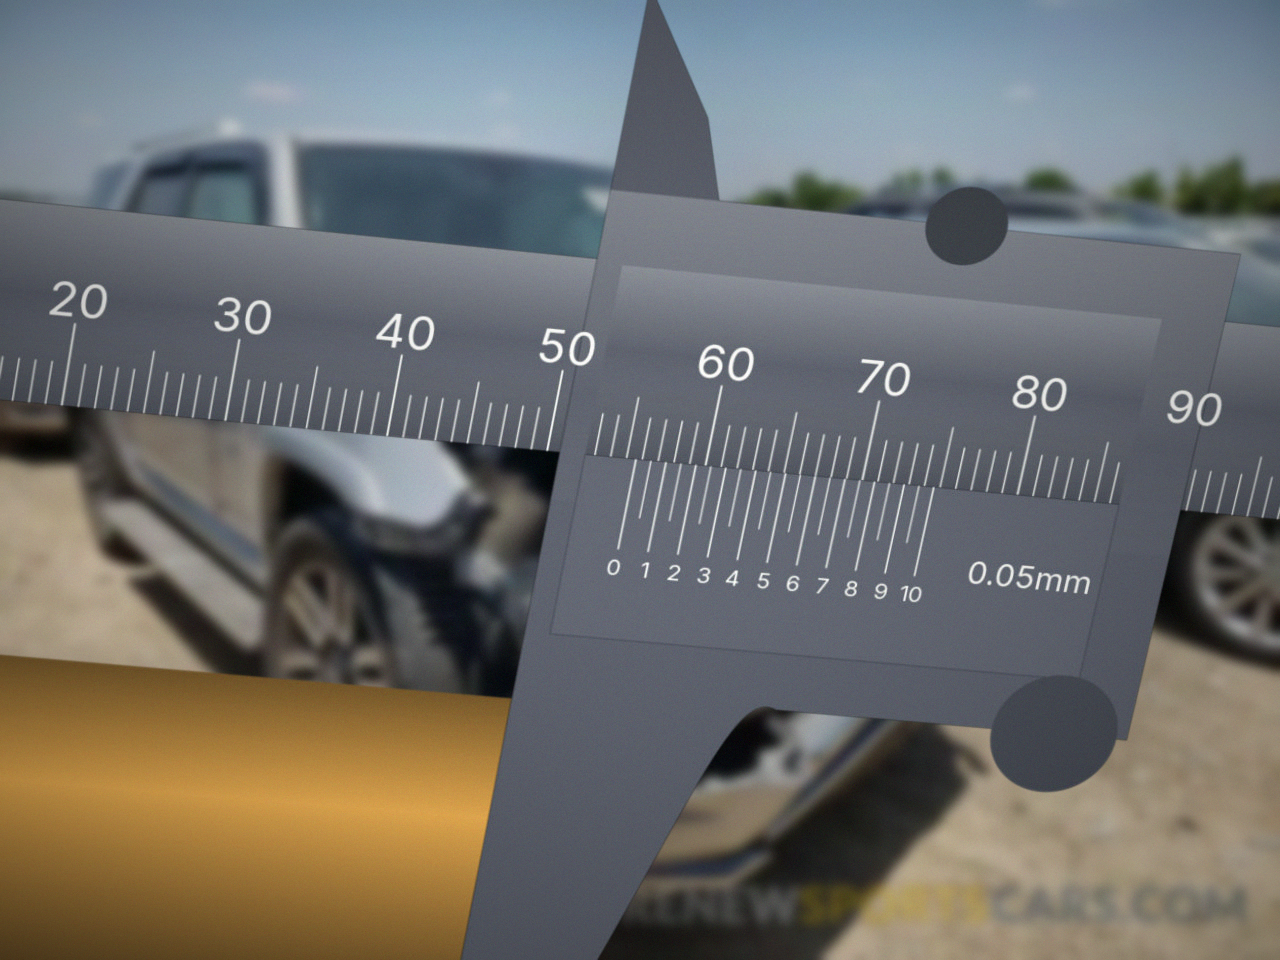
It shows 55.6 (mm)
